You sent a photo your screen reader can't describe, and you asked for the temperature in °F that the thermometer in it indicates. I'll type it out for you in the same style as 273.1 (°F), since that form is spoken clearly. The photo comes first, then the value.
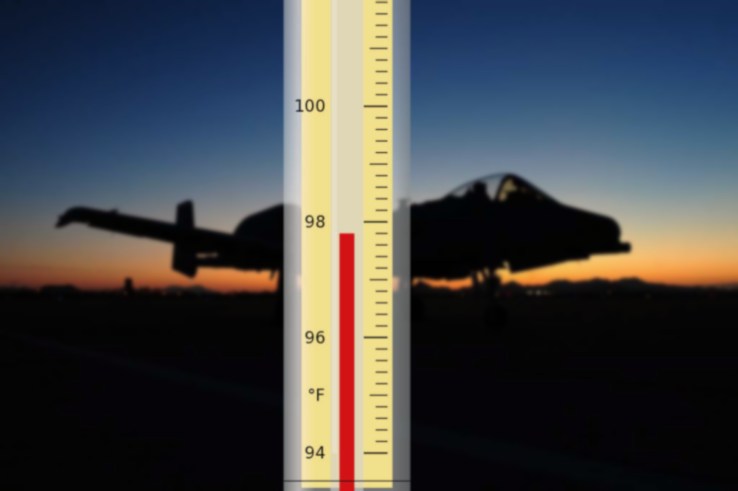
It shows 97.8 (°F)
